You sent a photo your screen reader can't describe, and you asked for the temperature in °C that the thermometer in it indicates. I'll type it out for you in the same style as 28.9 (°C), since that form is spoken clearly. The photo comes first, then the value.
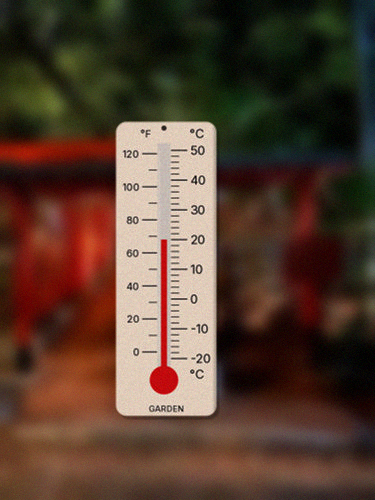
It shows 20 (°C)
